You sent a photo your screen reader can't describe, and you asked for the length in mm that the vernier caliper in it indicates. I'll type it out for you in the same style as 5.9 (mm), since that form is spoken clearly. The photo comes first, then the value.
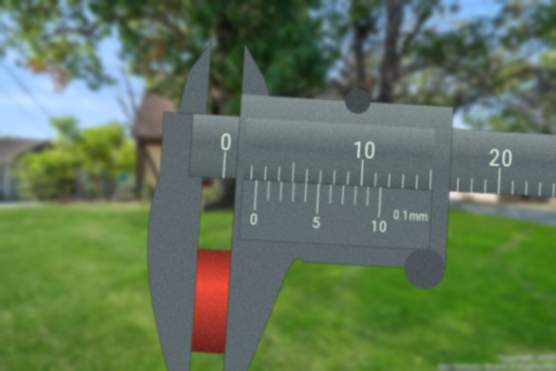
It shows 2.4 (mm)
